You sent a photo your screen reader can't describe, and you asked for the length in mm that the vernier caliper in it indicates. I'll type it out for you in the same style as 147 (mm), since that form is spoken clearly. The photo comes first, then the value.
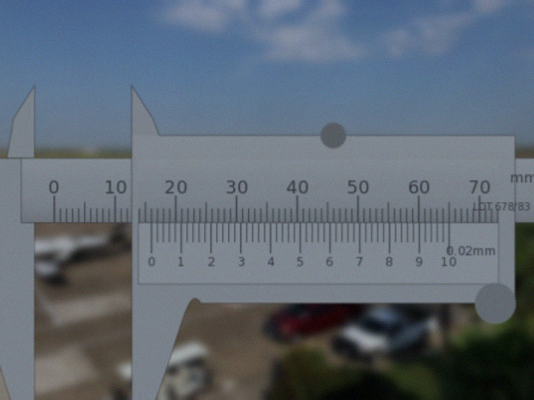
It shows 16.0 (mm)
